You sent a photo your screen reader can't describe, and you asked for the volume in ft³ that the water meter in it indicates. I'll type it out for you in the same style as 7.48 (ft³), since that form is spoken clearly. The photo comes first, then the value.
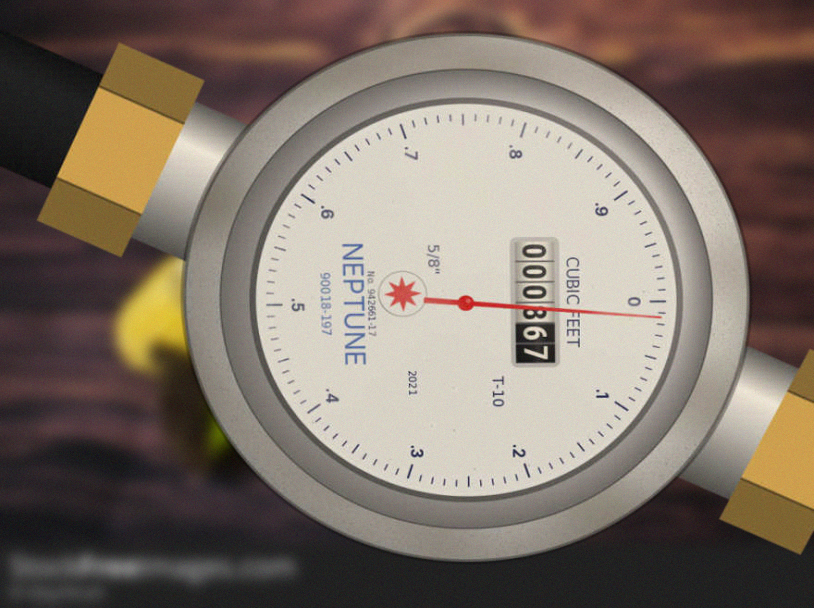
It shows 867.01 (ft³)
